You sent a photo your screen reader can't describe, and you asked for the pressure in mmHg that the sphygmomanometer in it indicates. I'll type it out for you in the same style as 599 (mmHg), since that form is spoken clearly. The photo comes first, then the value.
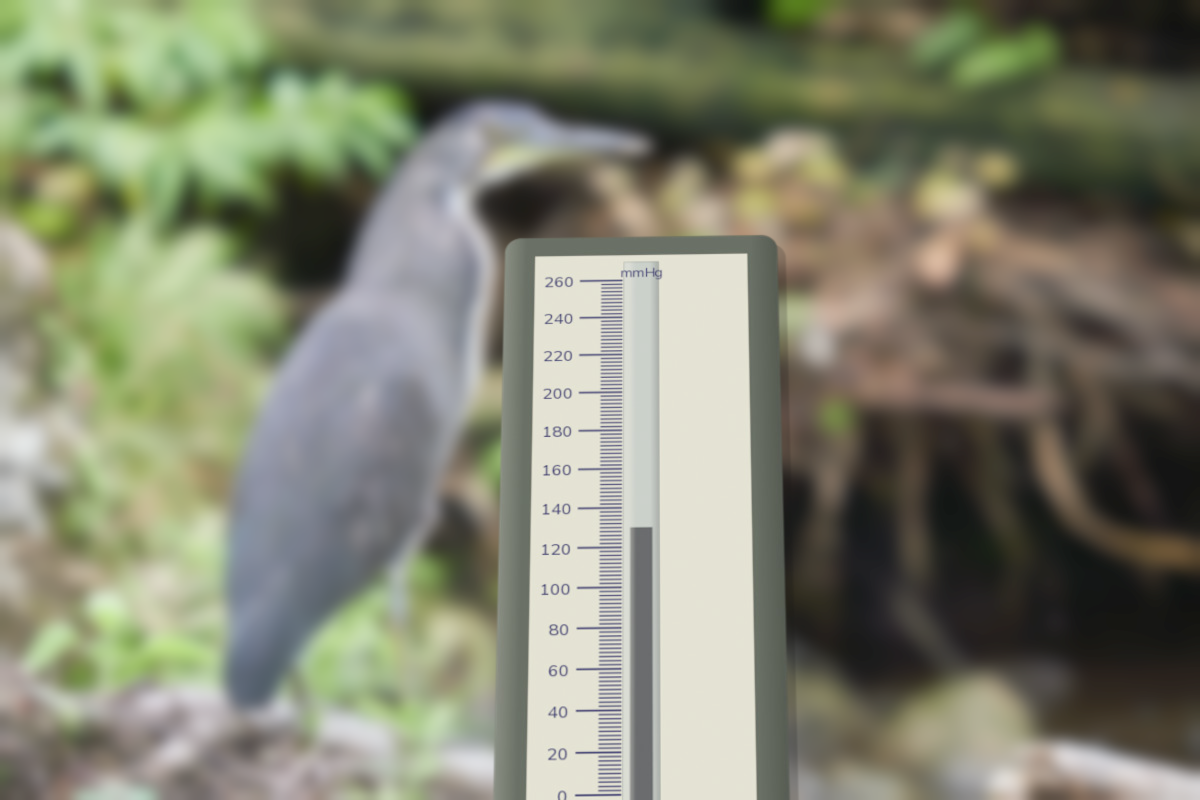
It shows 130 (mmHg)
